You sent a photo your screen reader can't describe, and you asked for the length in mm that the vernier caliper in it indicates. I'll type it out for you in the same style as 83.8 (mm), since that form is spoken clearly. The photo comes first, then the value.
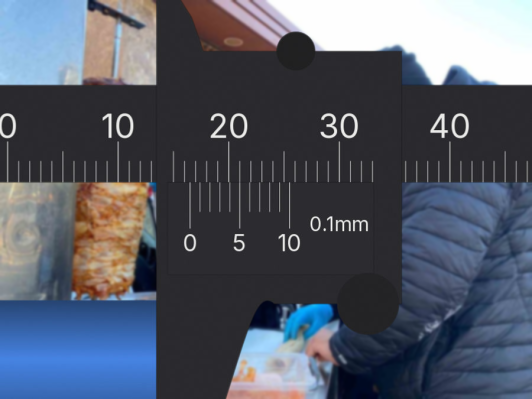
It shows 16.5 (mm)
